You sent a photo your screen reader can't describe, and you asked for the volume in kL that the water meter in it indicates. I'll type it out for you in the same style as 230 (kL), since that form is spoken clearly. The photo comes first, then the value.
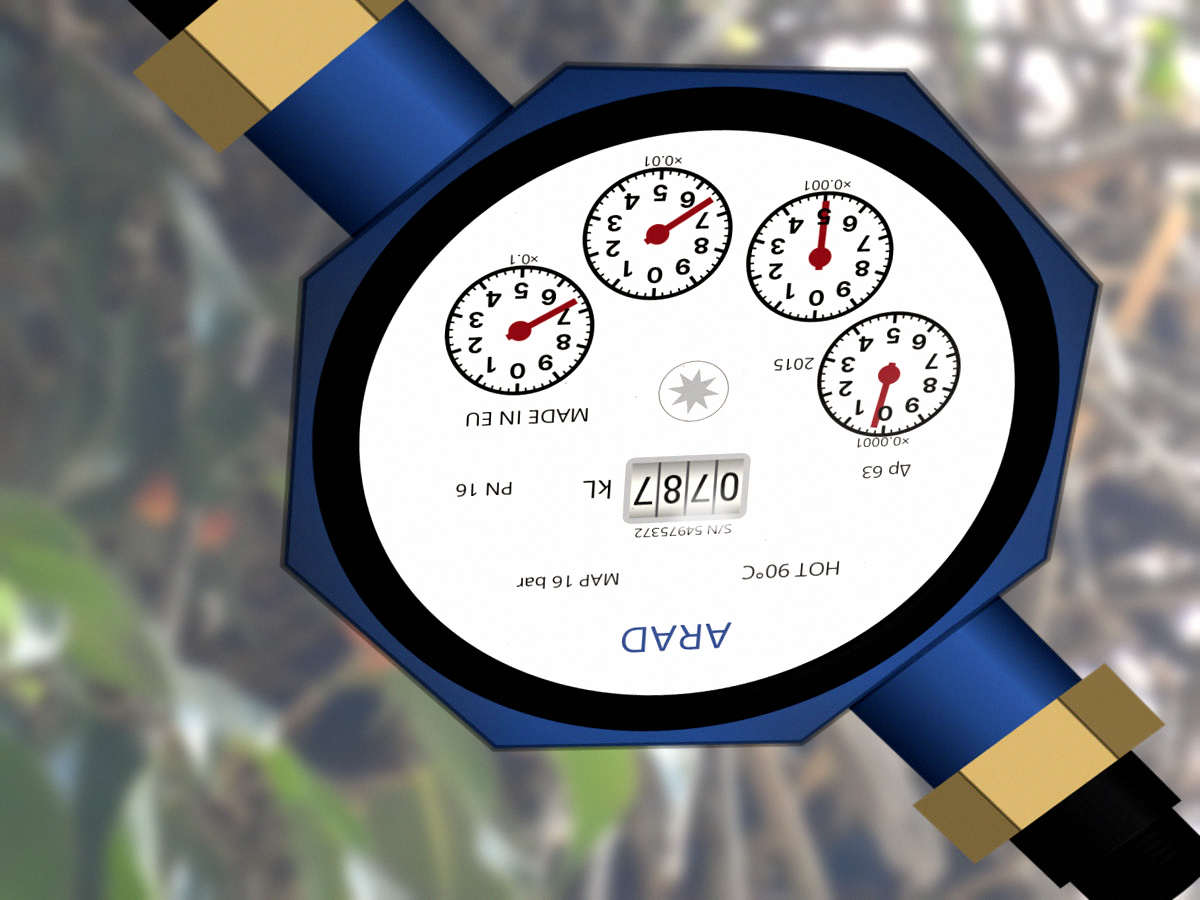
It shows 787.6650 (kL)
